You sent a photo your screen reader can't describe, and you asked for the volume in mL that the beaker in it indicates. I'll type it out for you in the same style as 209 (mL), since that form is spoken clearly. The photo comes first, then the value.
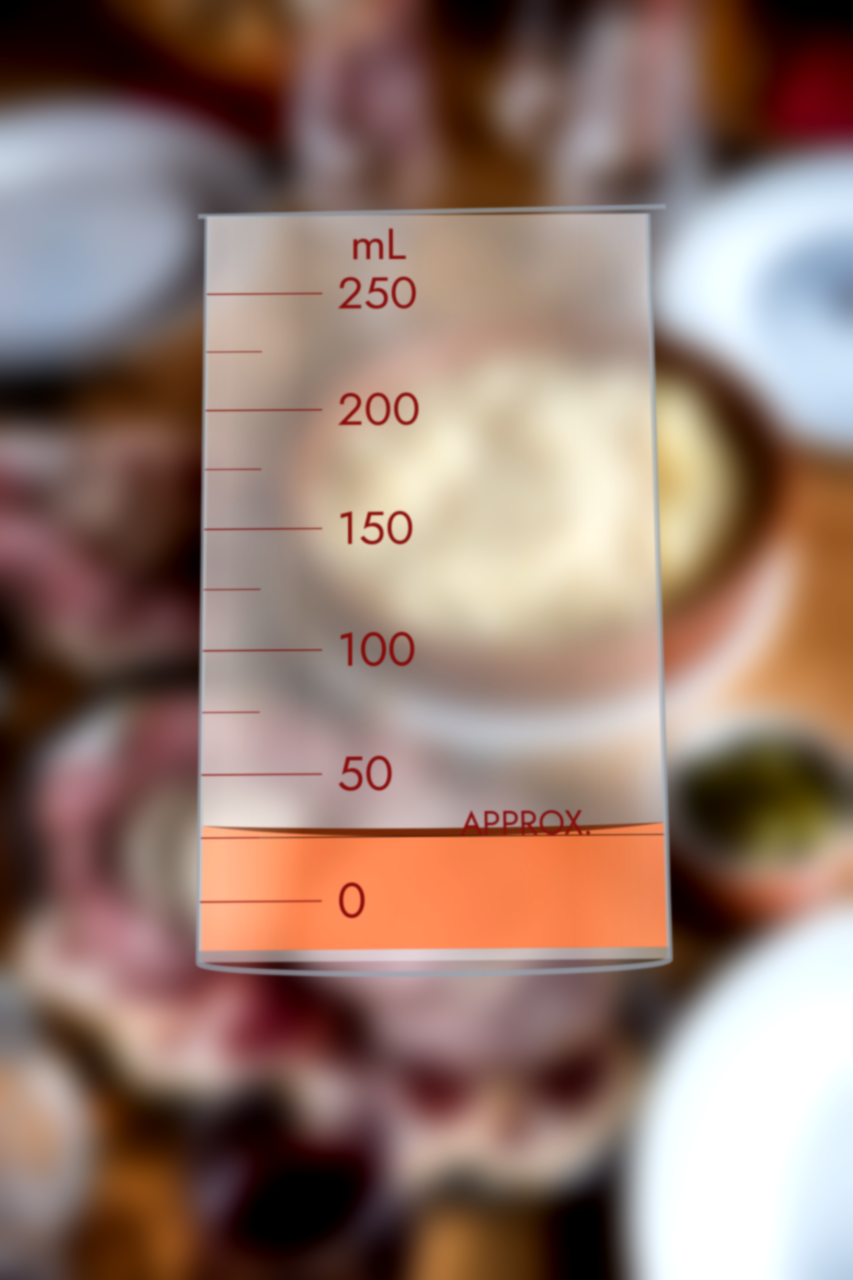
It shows 25 (mL)
